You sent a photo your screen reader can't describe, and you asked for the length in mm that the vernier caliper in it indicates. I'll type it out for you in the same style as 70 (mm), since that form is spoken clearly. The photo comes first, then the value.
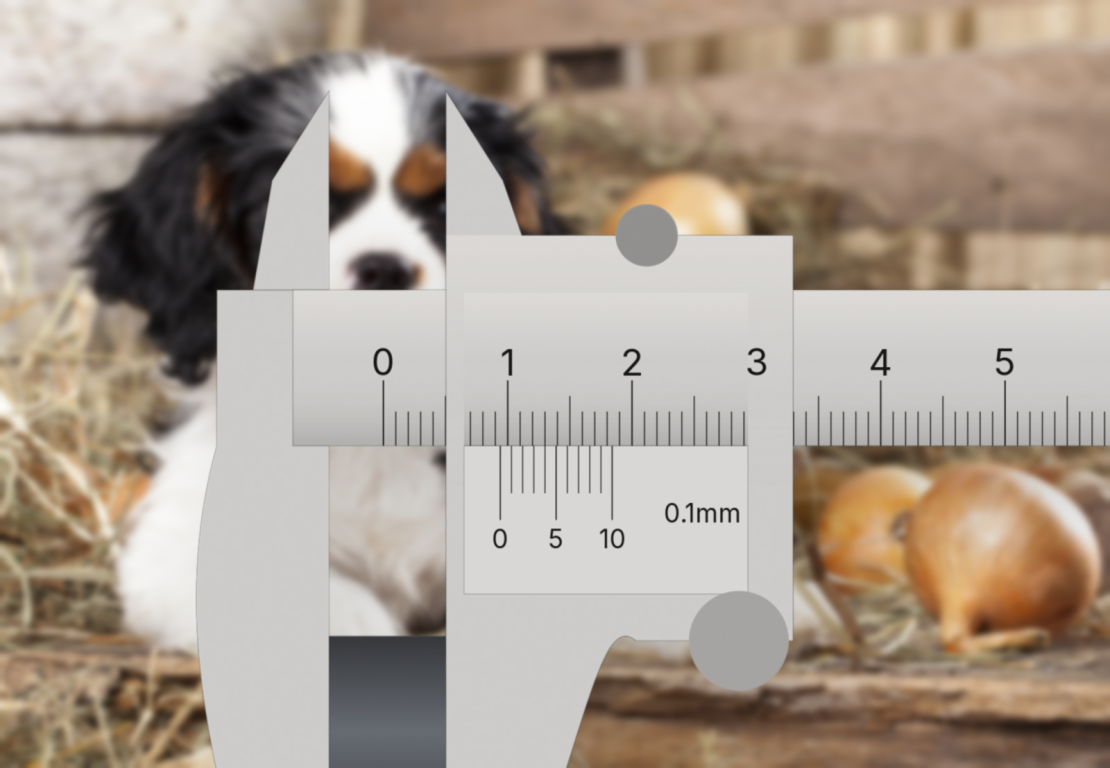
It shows 9.4 (mm)
